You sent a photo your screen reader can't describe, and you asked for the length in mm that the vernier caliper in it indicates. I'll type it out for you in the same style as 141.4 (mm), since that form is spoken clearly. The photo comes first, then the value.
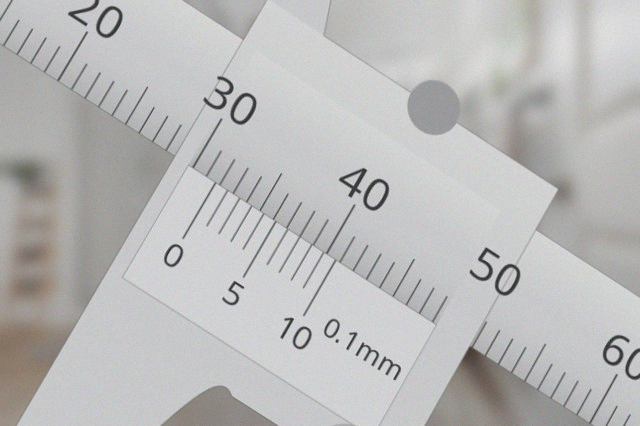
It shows 31.7 (mm)
